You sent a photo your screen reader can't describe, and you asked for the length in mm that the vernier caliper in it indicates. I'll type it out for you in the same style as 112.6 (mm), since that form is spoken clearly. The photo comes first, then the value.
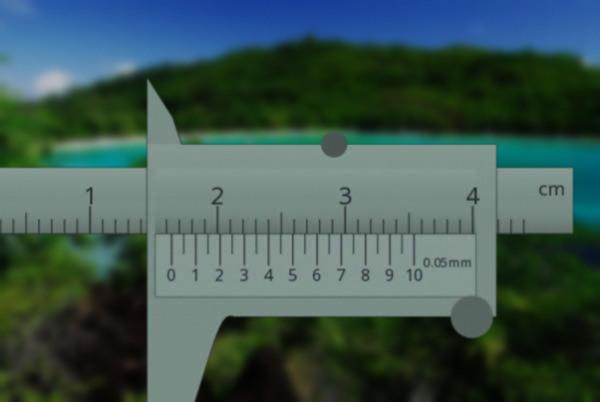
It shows 16.4 (mm)
